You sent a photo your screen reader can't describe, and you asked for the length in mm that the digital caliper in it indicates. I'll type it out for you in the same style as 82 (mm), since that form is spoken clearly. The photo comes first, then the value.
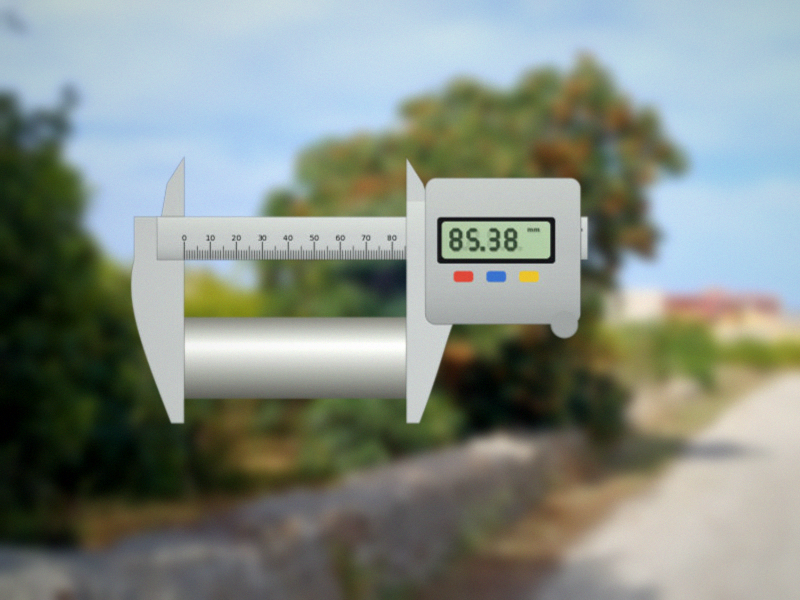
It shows 85.38 (mm)
